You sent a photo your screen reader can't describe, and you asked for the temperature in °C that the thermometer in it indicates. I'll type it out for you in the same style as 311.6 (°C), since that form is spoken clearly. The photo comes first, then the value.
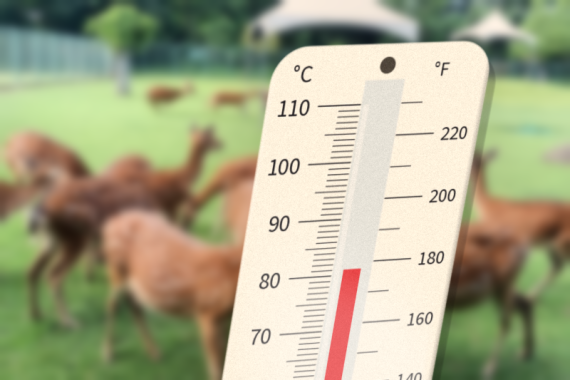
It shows 81 (°C)
